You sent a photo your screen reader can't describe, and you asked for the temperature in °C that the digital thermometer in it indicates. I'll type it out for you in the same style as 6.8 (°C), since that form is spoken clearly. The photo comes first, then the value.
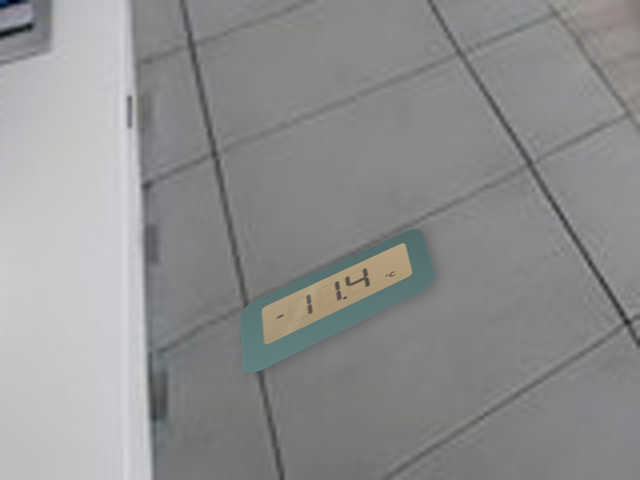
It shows -11.4 (°C)
